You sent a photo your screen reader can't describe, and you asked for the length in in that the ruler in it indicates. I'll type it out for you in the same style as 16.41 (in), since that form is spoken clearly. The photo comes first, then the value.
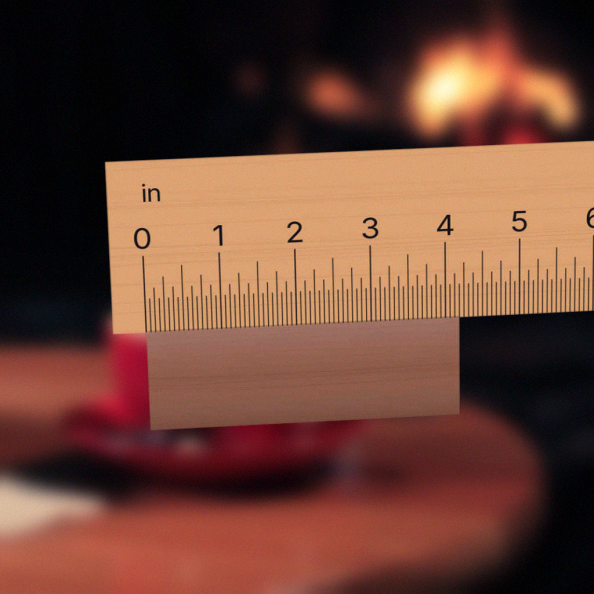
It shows 4.1875 (in)
